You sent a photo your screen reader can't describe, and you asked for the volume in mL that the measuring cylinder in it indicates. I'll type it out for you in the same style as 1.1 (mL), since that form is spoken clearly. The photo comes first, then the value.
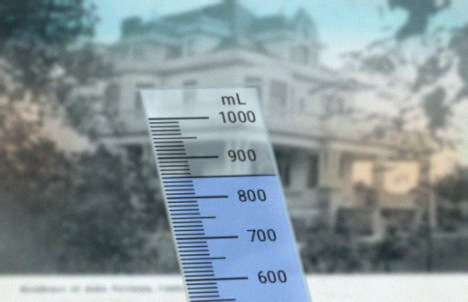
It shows 850 (mL)
